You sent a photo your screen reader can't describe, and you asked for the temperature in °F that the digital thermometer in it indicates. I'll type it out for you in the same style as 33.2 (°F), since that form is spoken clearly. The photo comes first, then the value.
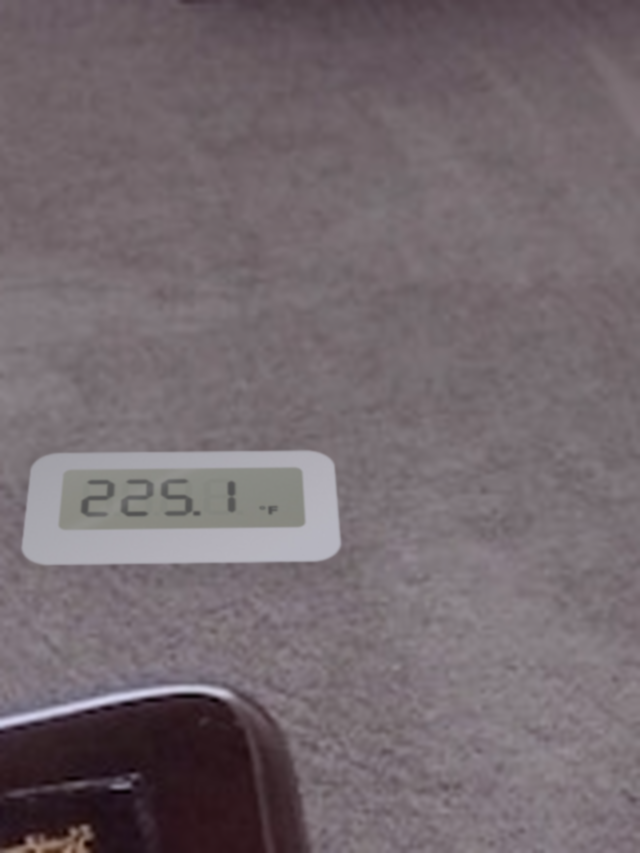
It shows 225.1 (°F)
